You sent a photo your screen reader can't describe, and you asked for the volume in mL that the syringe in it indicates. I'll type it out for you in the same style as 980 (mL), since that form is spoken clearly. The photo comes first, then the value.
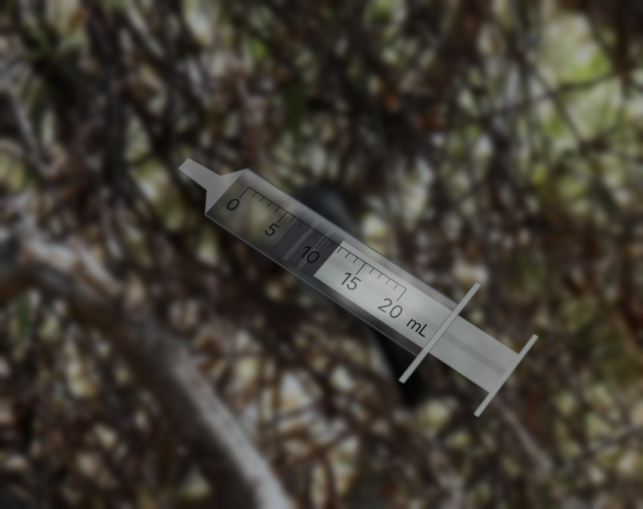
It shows 6.5 (mL)
